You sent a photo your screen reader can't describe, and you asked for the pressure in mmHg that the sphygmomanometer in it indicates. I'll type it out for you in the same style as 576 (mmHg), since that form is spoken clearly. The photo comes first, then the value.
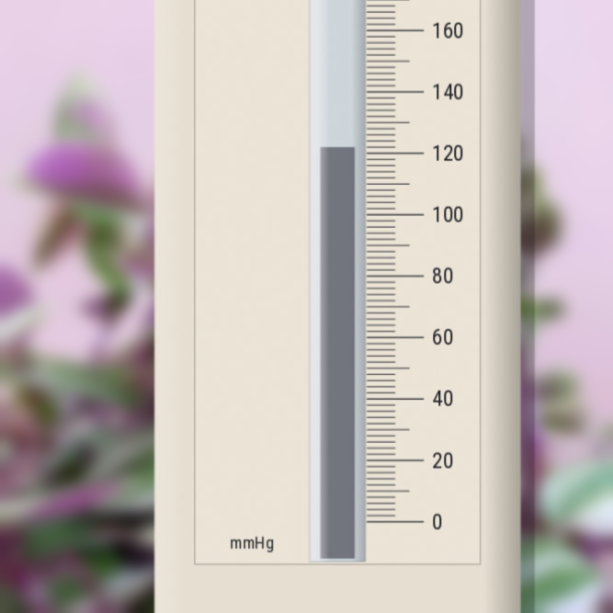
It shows 122 (mmHg)
